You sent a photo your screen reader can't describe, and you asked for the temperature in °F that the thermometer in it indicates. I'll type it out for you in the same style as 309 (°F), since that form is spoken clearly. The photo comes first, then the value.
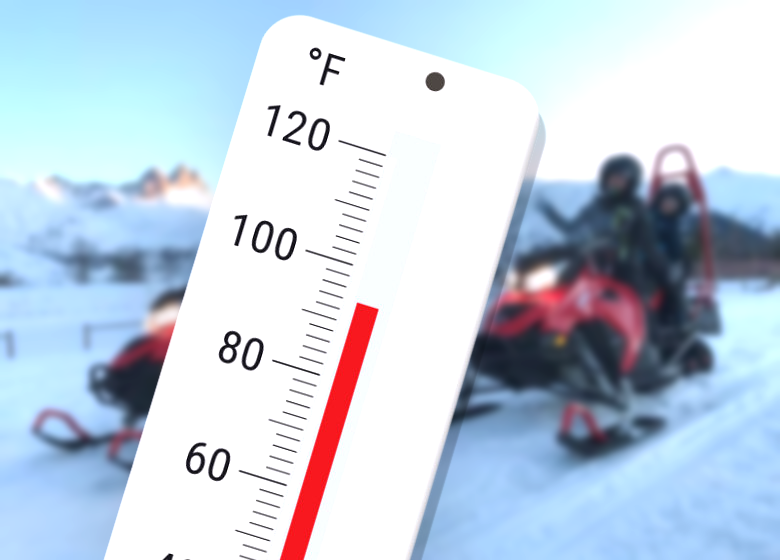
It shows 94 (°F)
